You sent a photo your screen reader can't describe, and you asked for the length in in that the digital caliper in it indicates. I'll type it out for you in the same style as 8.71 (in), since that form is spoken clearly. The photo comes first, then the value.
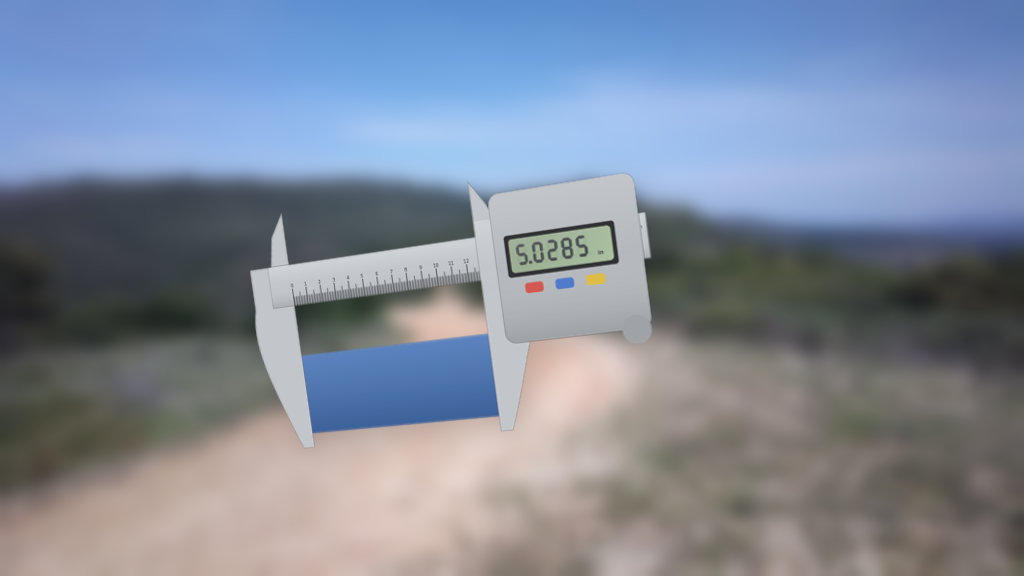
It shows 5.0285 (in)
